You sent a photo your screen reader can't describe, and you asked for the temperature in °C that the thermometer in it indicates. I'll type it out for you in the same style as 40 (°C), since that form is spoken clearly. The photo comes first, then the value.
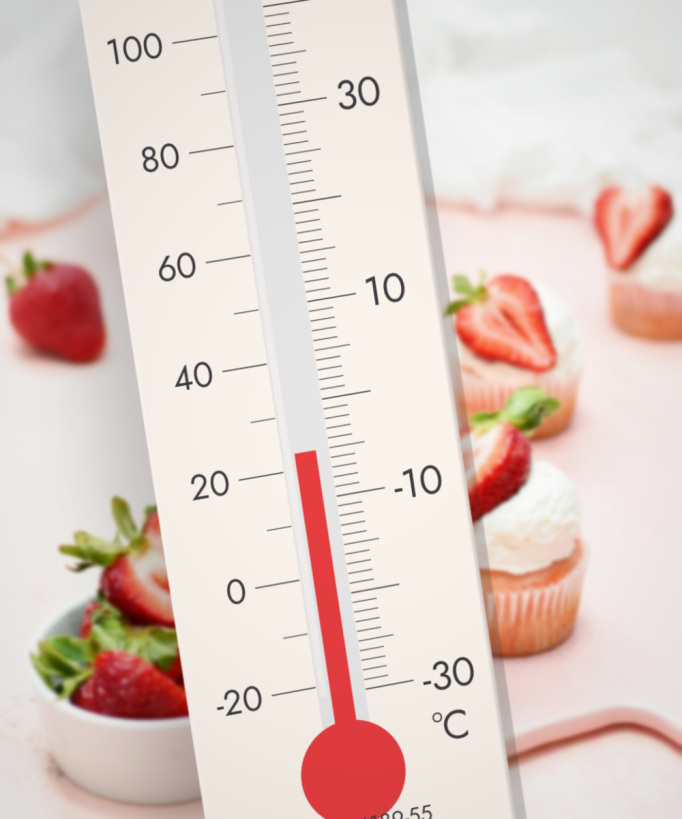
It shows -5 (°C)
